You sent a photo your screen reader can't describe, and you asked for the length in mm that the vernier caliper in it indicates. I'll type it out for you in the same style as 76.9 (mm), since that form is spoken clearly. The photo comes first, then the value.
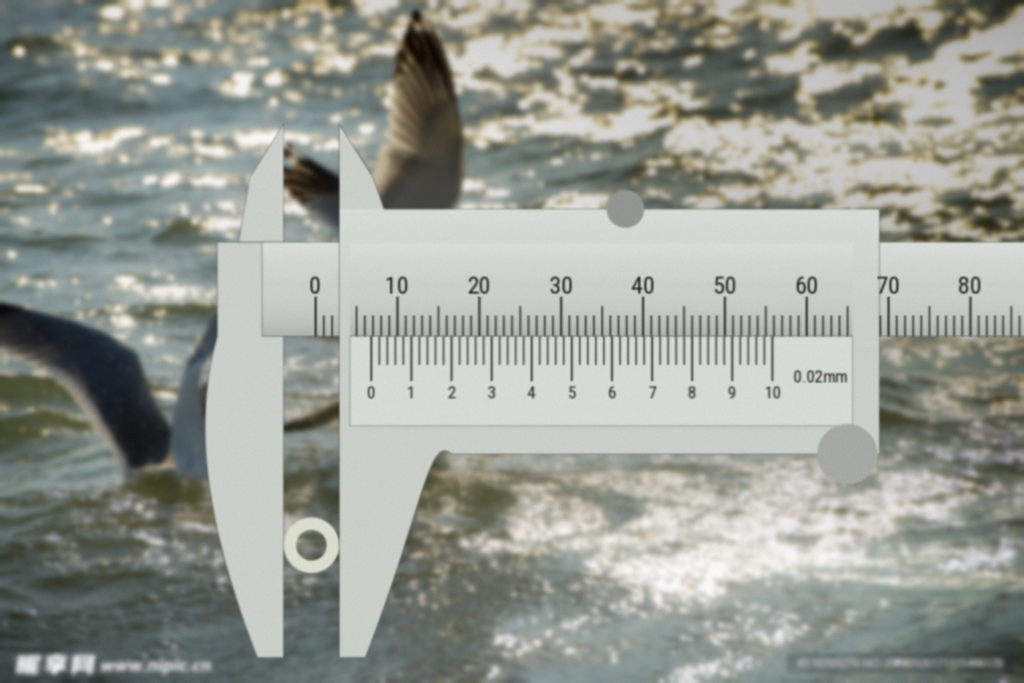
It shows 6.8 (mm)
